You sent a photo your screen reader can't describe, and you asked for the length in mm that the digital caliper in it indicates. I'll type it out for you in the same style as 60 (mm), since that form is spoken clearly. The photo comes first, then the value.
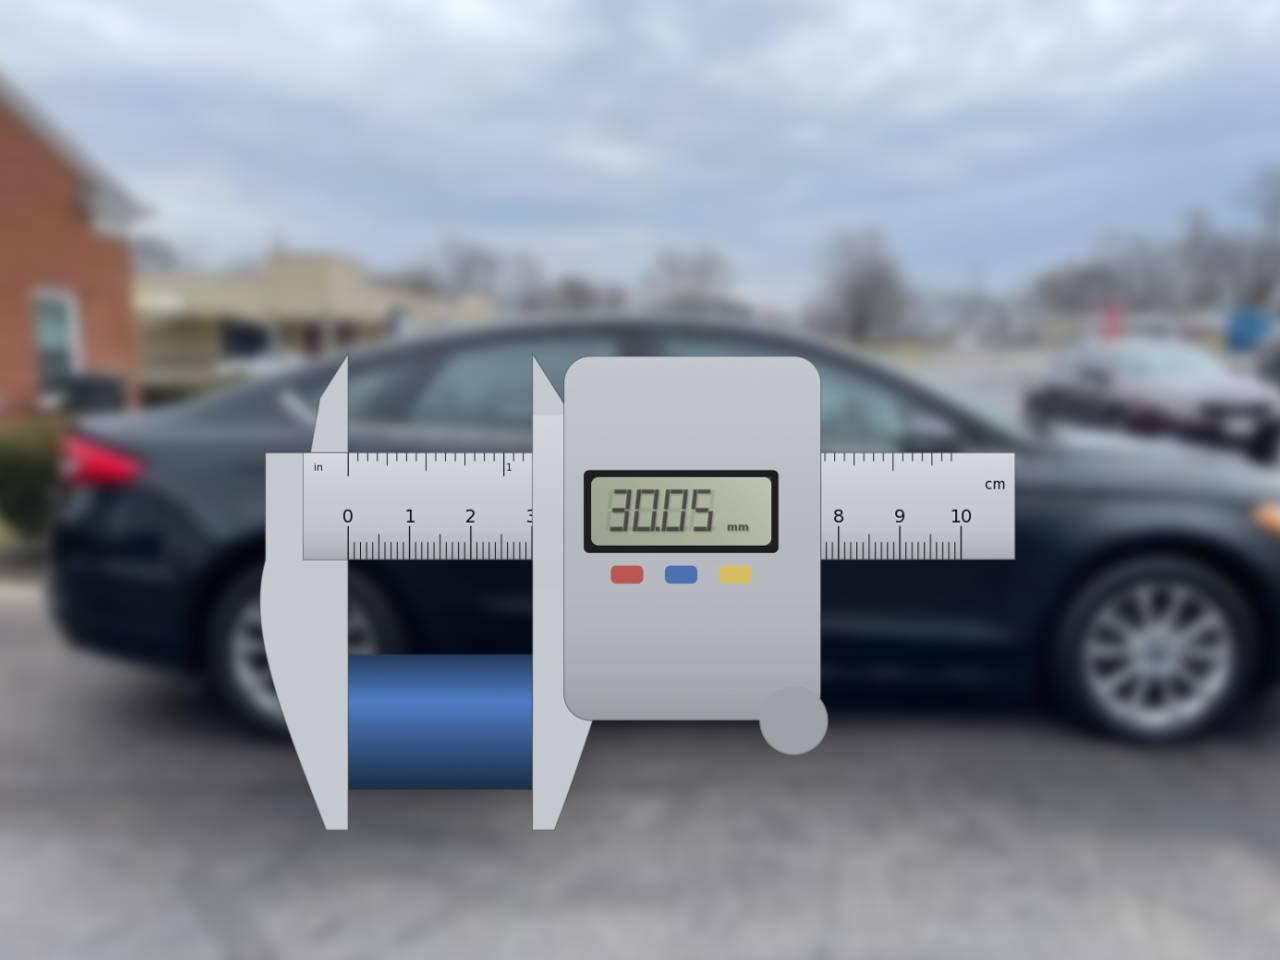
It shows 30.05 (mm)
